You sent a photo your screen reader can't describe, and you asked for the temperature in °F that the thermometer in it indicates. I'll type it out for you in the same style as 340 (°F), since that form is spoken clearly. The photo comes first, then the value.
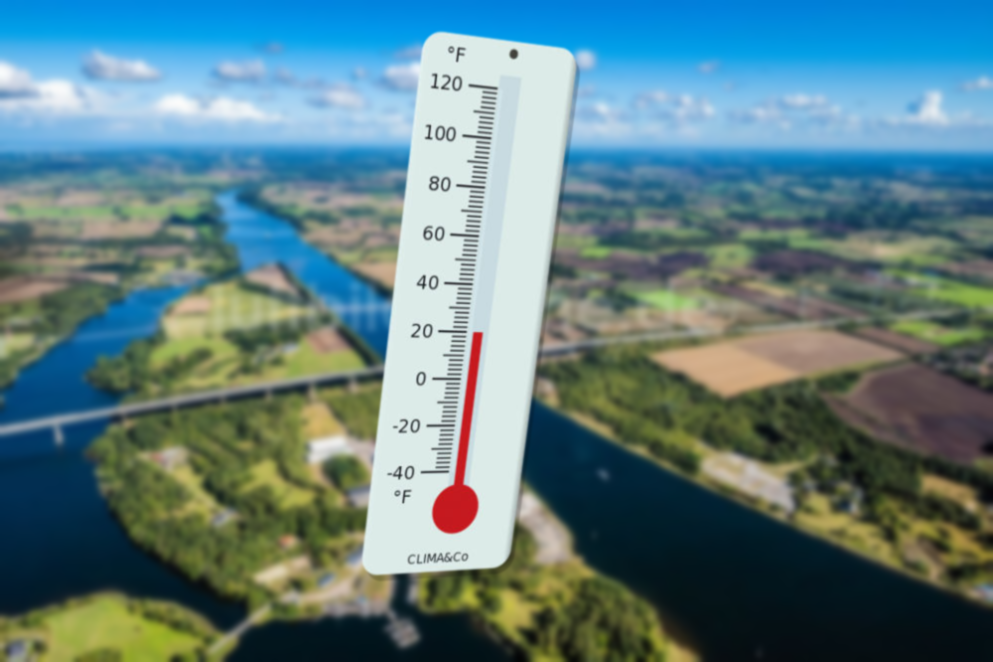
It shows 20 (°F)
